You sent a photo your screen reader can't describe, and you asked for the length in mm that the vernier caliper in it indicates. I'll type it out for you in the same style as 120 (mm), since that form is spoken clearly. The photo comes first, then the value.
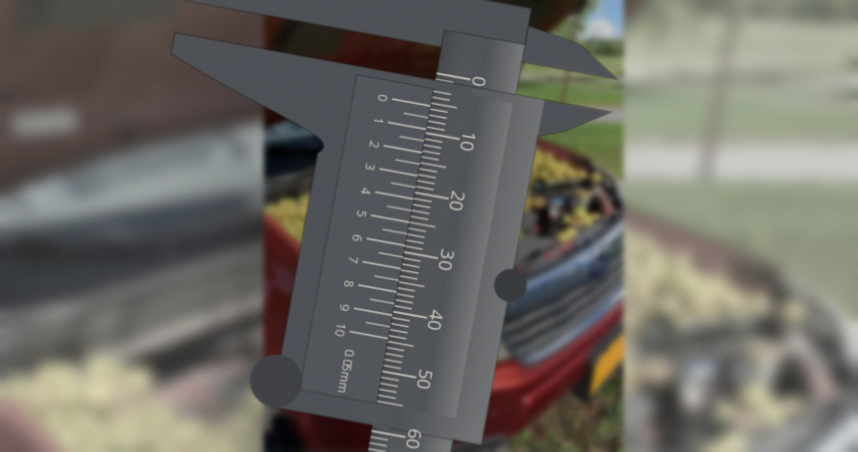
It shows 5.5 (mm)
